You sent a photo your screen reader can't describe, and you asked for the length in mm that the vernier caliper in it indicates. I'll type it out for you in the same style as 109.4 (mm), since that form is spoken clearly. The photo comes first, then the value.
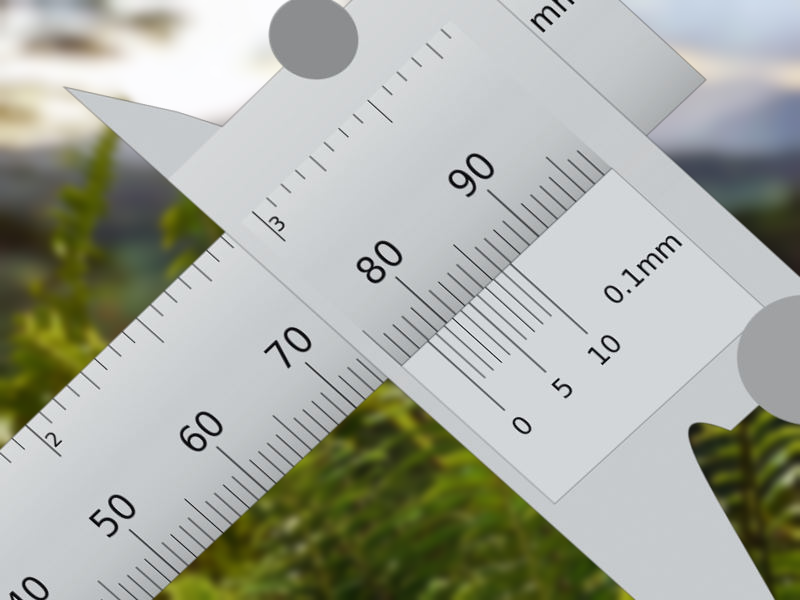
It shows 77.9 (mm)
